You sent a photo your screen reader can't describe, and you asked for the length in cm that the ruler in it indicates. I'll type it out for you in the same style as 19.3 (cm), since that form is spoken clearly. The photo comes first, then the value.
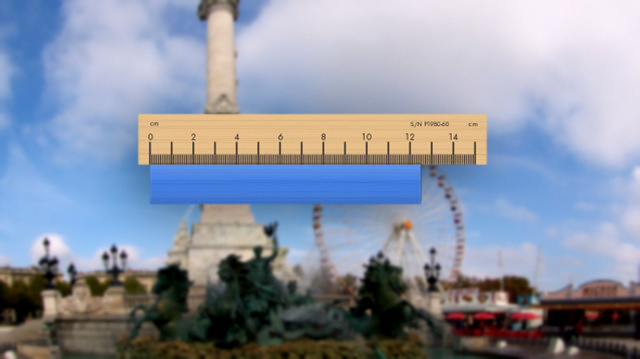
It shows 12.5 (cm)
